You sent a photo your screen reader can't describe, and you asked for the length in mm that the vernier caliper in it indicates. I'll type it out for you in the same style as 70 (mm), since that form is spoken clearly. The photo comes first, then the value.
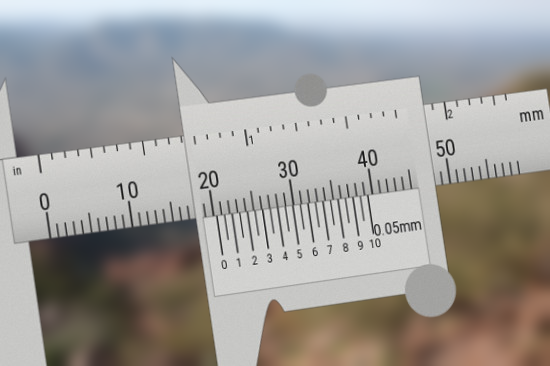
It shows 20.4 (mm)
